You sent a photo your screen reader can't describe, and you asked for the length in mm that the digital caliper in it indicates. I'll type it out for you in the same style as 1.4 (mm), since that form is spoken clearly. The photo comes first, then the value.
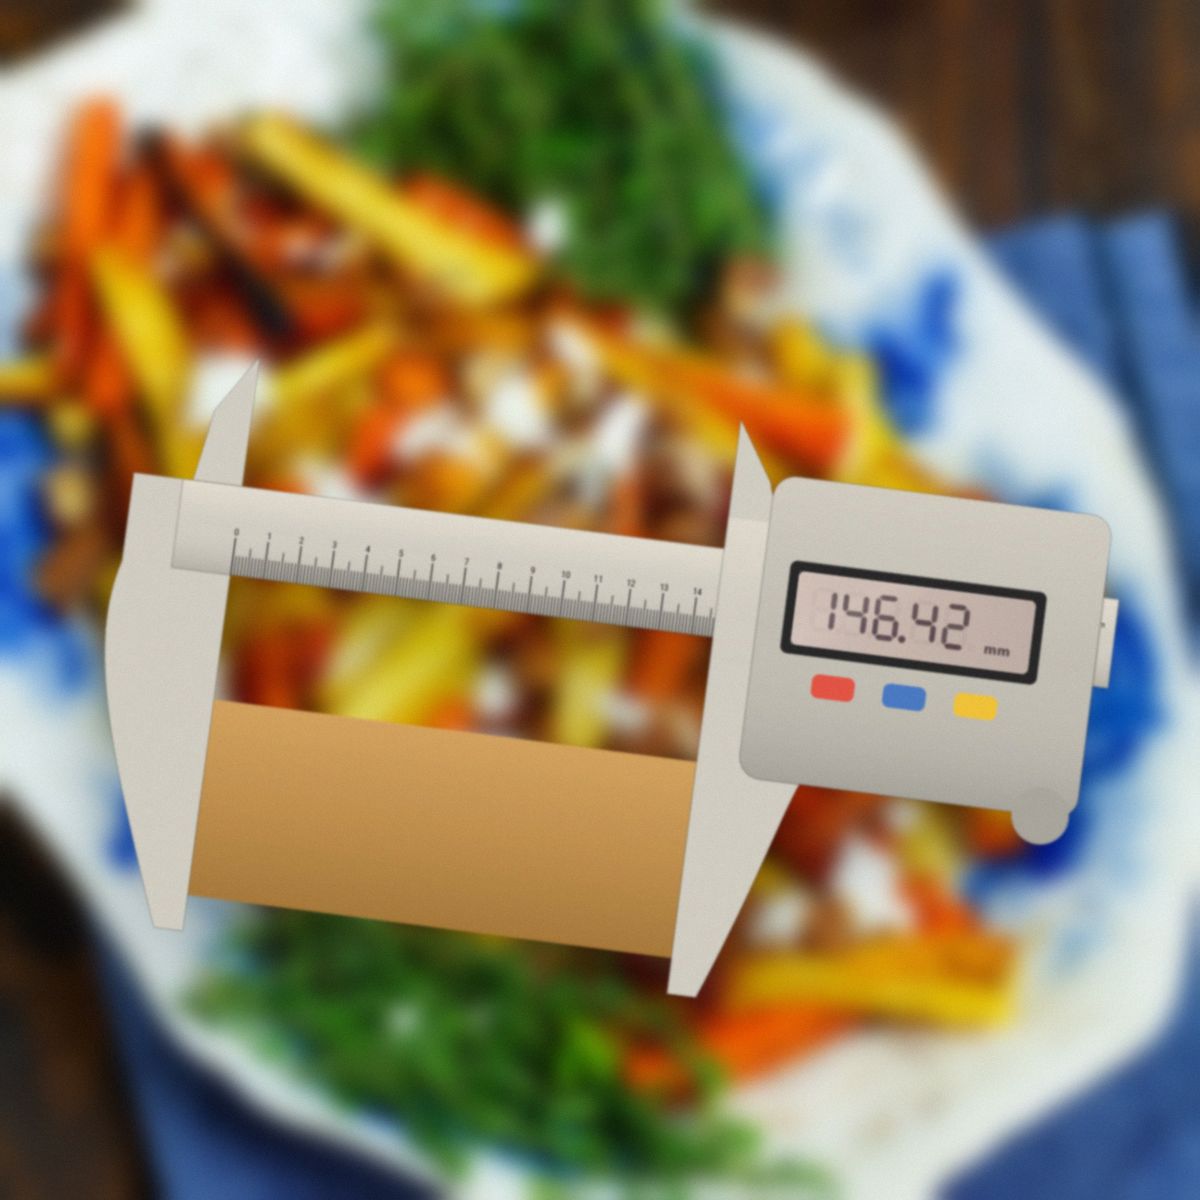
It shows 146.42 (mm)
